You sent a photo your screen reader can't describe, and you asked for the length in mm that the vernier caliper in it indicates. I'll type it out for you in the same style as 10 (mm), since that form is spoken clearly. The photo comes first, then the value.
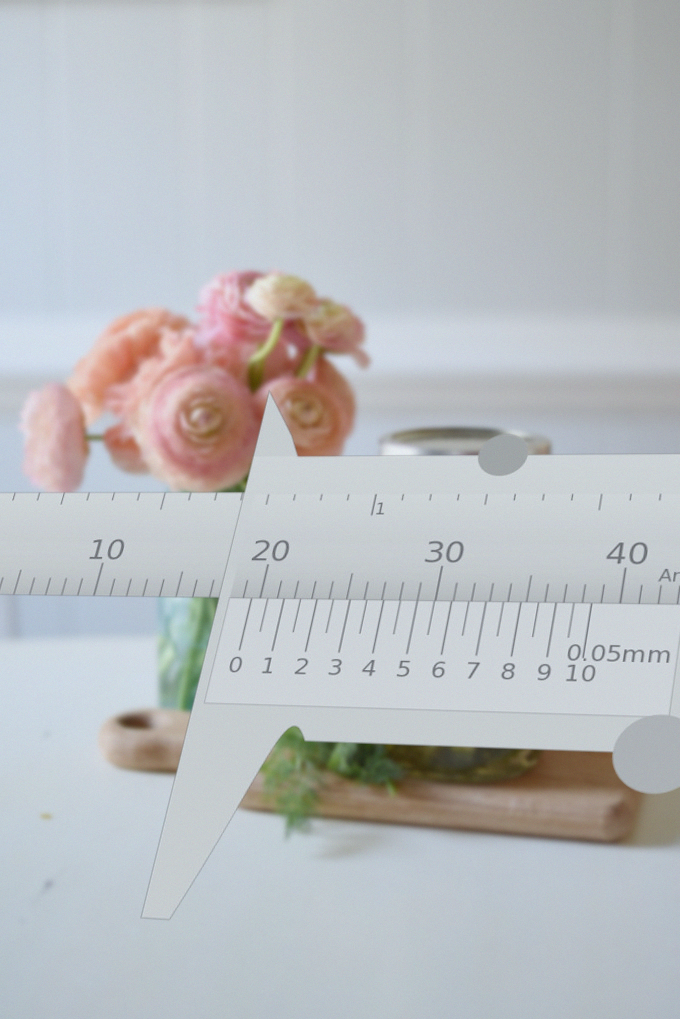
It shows 19.5 (mm)
